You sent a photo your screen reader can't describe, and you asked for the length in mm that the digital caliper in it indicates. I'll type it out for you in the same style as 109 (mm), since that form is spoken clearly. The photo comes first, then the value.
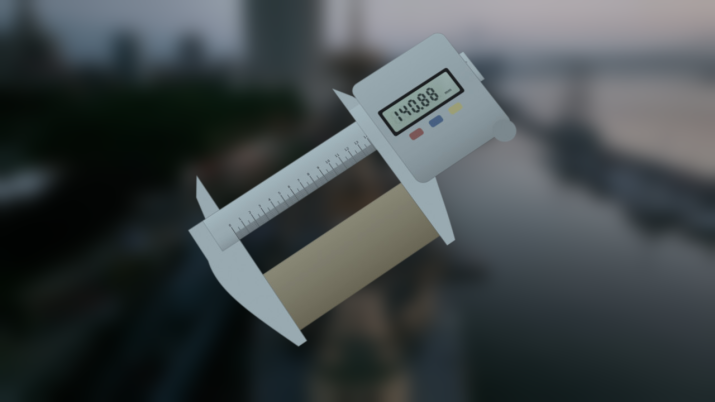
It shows 140.88 (mm)
